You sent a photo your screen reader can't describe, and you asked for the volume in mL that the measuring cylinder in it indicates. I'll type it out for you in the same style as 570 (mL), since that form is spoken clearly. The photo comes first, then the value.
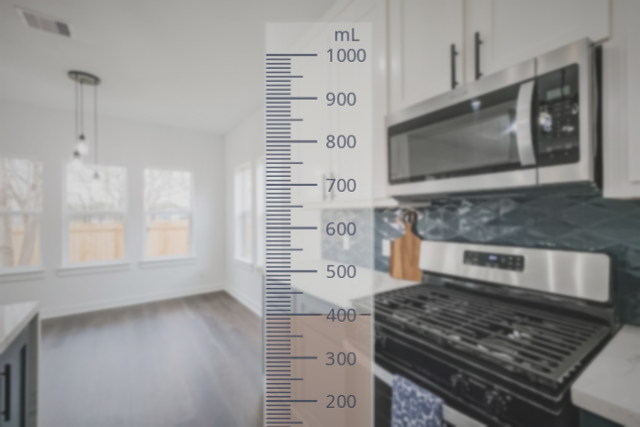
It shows 400 (mL)
